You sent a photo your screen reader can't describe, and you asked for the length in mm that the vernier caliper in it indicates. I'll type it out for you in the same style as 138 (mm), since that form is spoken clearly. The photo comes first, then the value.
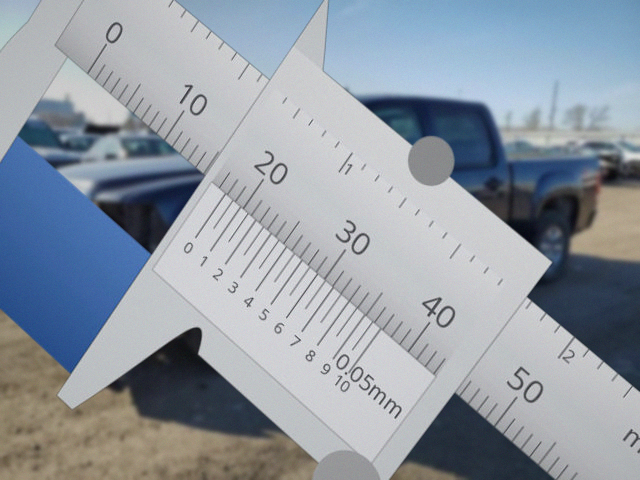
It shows 17.8 (mm)
